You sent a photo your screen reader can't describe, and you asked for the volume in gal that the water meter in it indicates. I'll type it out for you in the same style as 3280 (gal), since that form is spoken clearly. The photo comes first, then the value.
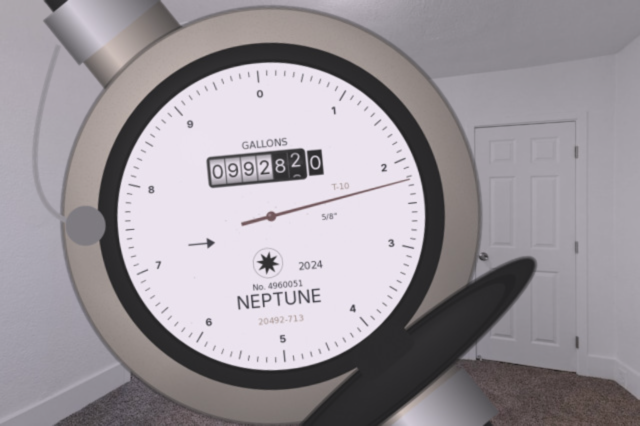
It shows 992822.2 (gal)
